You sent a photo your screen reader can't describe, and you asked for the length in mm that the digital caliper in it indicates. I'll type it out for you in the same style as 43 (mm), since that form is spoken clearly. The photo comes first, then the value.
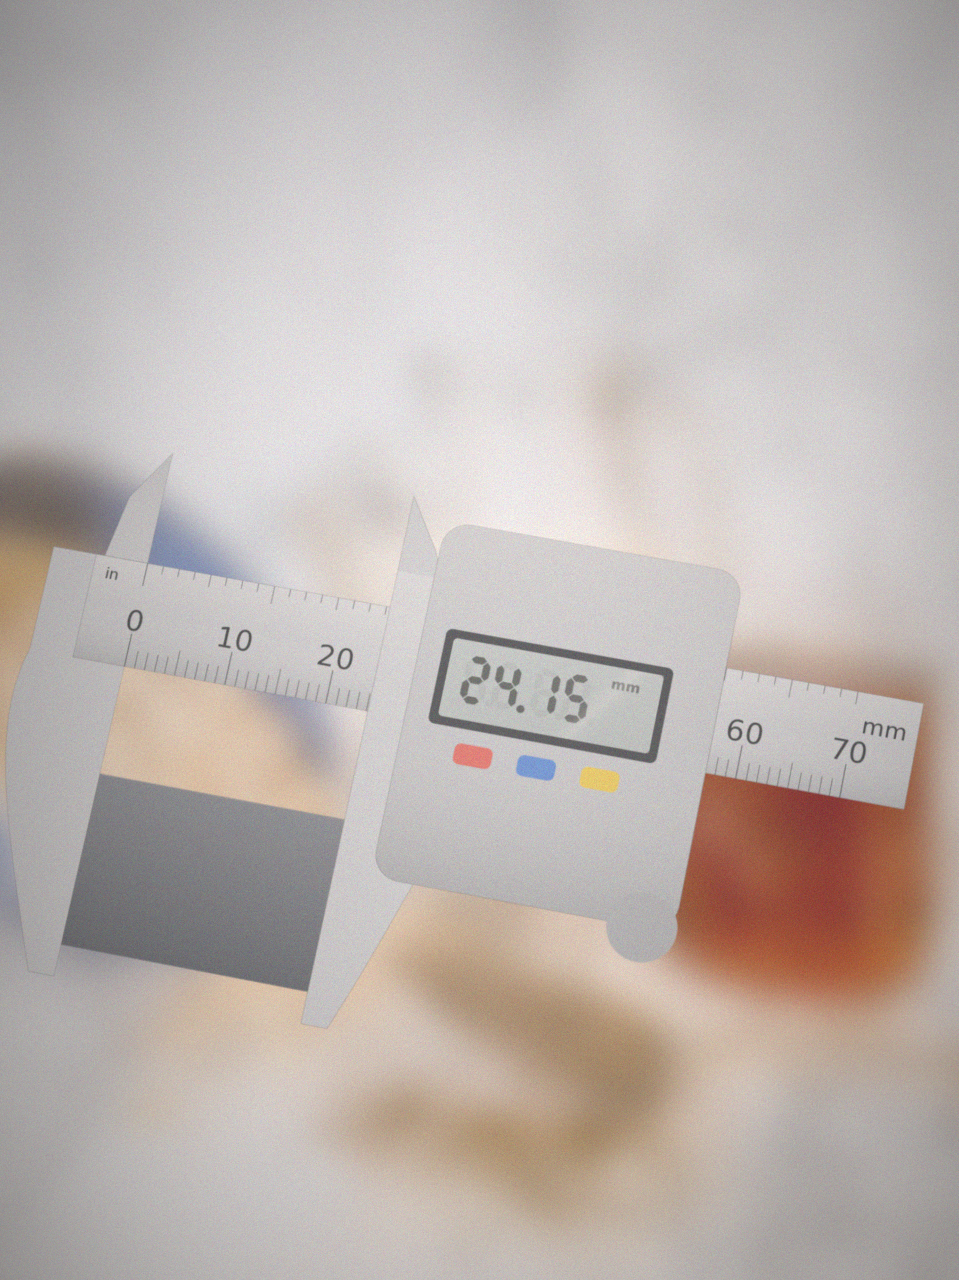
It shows 24.15 (mm)
